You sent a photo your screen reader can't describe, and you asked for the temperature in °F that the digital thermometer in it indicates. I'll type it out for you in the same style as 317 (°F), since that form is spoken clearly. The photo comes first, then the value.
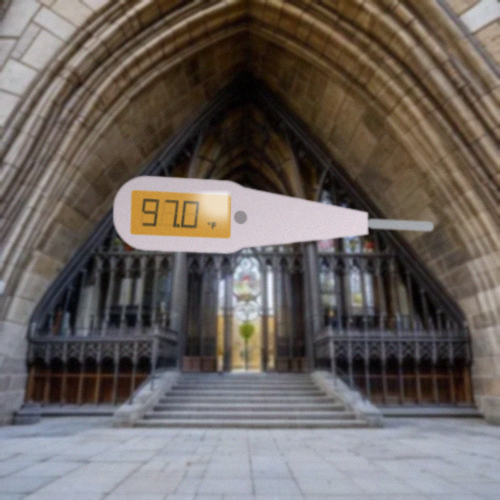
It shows 97.0 (°F)
